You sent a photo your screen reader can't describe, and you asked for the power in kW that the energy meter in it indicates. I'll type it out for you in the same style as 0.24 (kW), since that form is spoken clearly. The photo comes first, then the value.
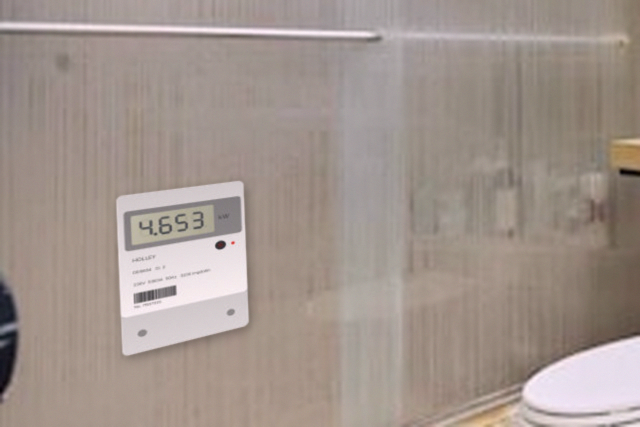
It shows 4.653 (kW)
